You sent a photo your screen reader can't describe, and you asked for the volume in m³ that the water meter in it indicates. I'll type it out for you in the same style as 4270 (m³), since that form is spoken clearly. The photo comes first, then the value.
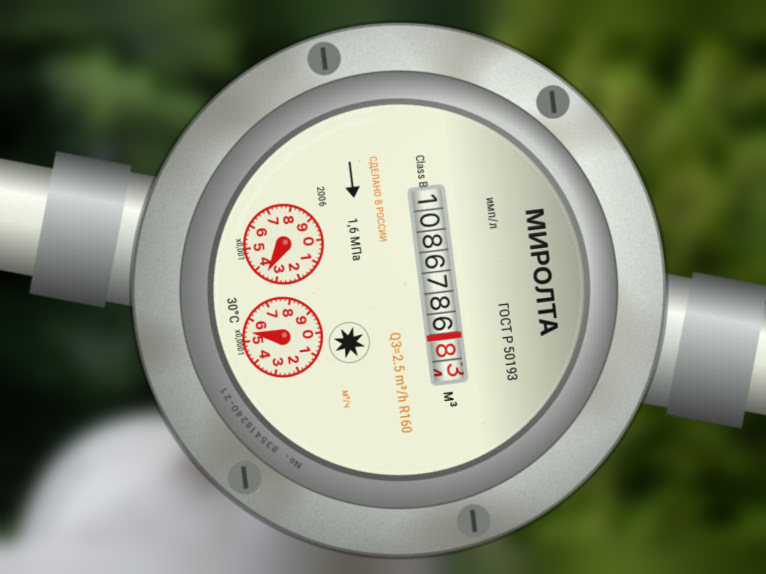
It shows 1086786.8335 (m³)
